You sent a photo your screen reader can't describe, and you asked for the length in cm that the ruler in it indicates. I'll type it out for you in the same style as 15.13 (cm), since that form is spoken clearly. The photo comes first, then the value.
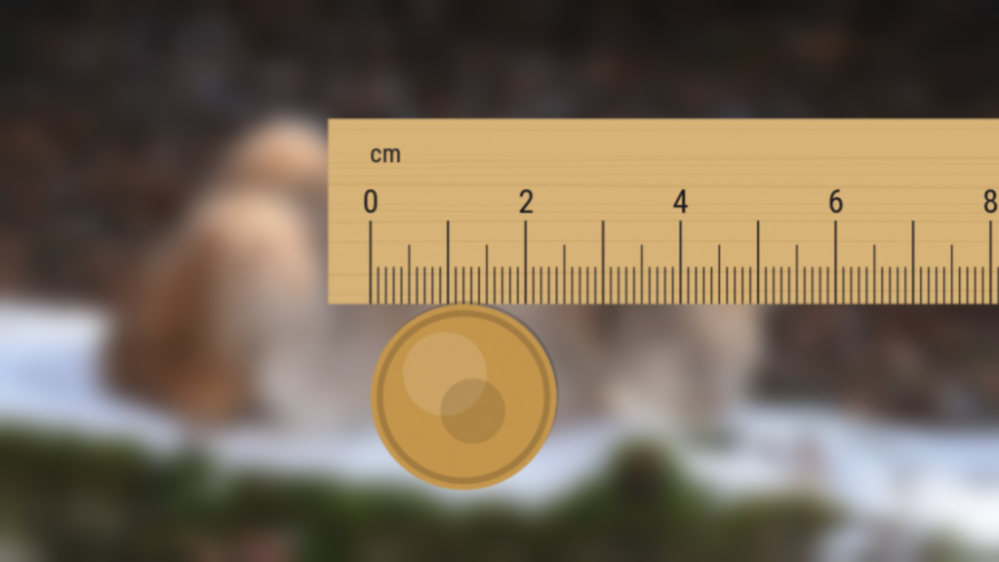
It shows 2.4 (cm)
